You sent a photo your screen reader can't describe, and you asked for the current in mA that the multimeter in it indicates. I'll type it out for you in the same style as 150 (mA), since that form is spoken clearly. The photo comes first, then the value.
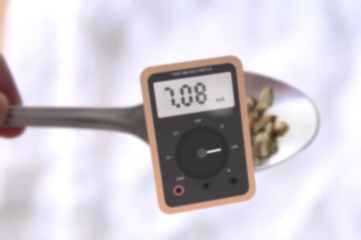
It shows 7.08 (mA)
